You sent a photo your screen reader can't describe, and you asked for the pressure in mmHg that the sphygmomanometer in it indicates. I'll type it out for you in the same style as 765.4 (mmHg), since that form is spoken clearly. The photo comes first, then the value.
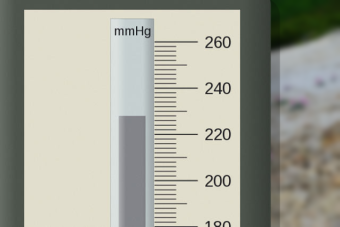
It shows 228 (mmHg)
